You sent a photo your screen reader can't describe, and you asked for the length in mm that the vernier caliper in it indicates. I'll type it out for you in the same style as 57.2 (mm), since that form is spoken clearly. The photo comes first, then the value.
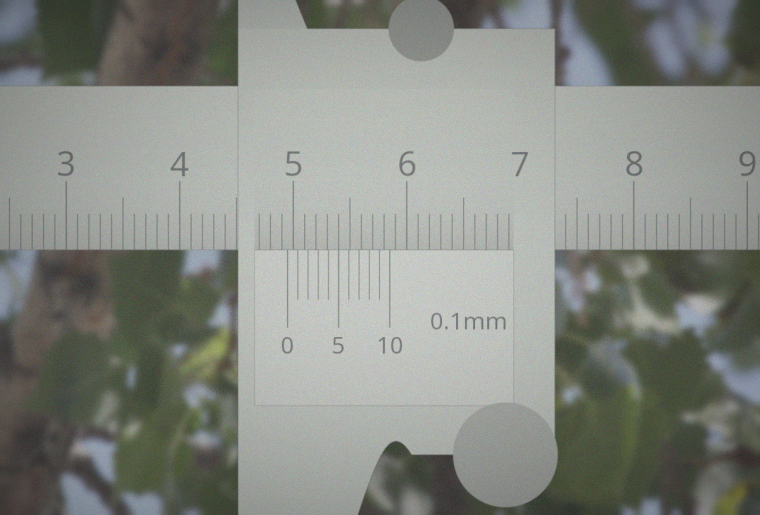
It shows 49.5 (mm)
